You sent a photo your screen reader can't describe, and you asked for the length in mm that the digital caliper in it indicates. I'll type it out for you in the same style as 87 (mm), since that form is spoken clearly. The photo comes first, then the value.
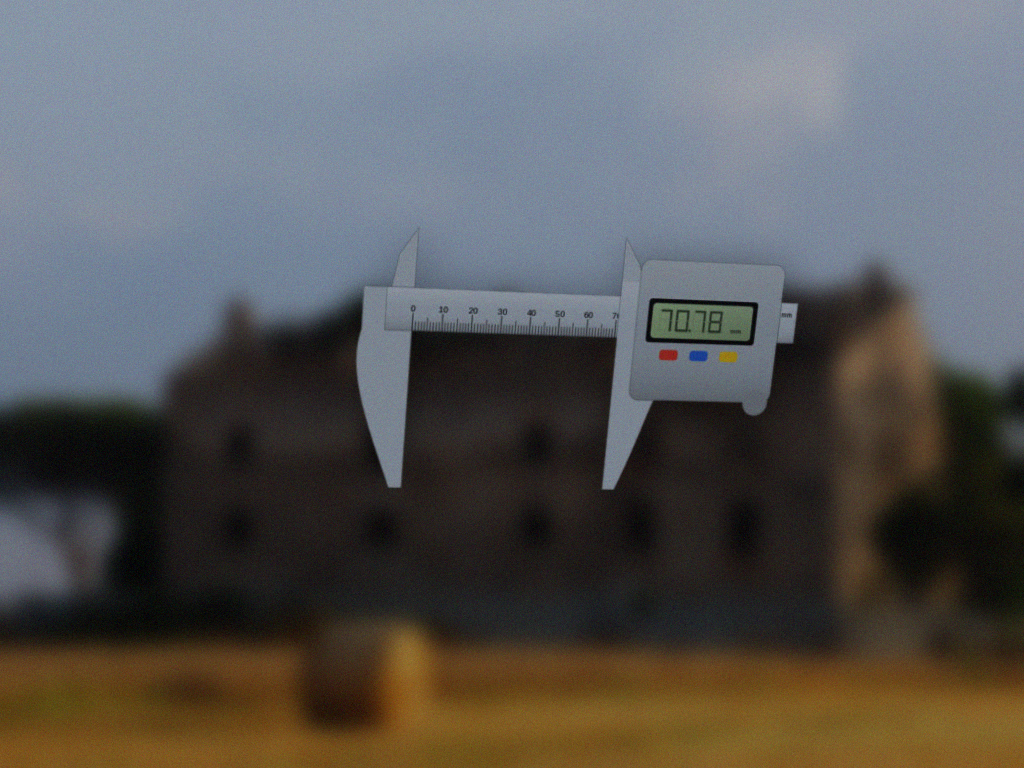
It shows 70.78 (mm)
